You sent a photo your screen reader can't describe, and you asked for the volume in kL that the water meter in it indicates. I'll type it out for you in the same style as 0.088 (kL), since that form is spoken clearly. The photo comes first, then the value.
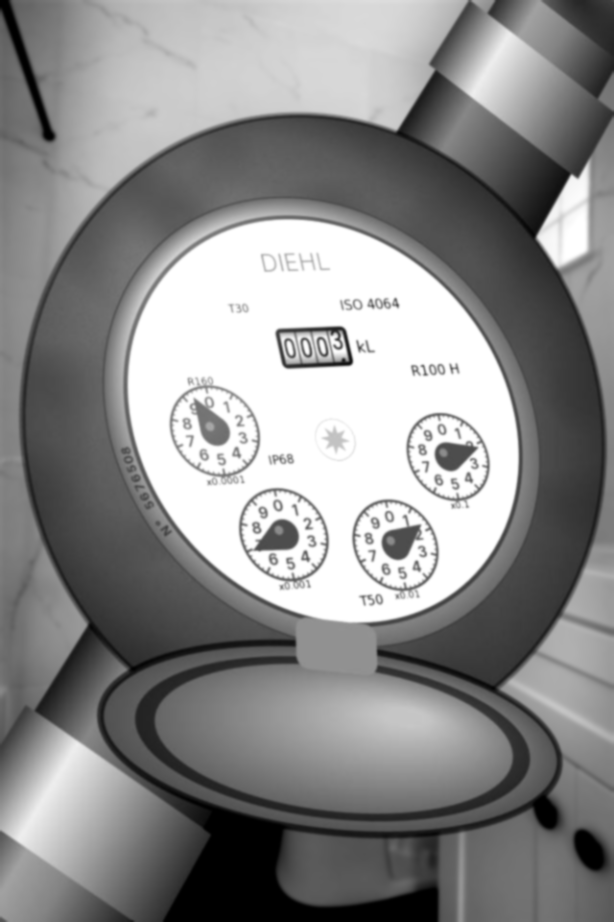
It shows 3.2169 (kL)
